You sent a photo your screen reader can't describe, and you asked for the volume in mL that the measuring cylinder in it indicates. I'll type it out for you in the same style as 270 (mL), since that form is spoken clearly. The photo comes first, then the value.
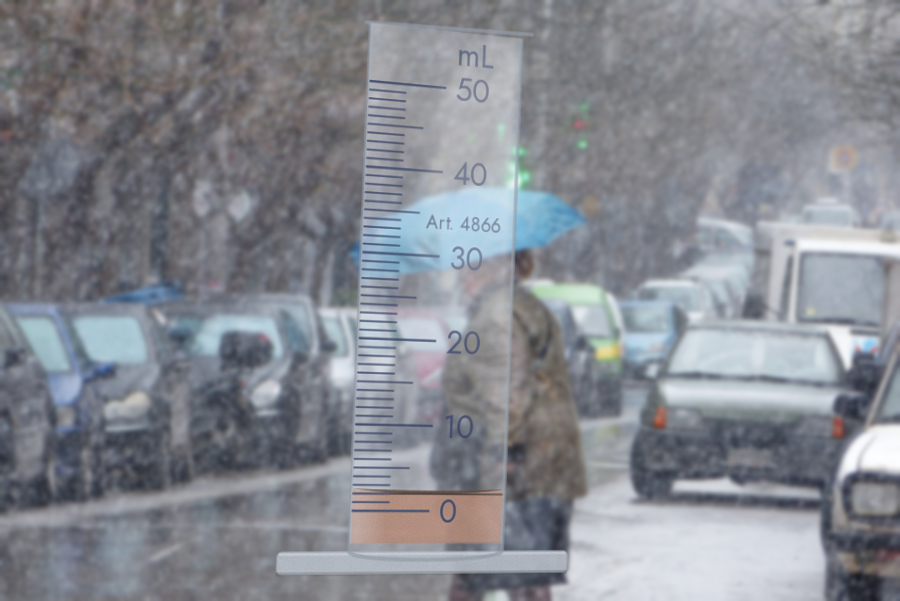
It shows 2 (mL)
